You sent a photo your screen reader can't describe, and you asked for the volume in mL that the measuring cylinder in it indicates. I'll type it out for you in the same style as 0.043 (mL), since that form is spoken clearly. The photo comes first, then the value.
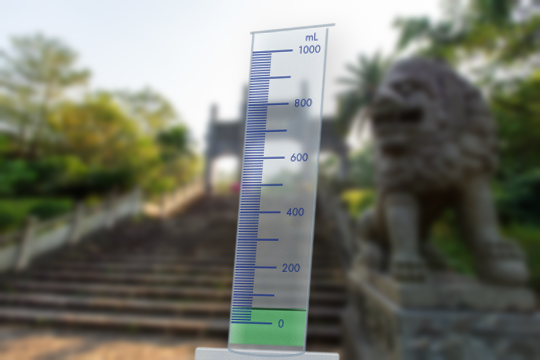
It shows 50 (mL)
